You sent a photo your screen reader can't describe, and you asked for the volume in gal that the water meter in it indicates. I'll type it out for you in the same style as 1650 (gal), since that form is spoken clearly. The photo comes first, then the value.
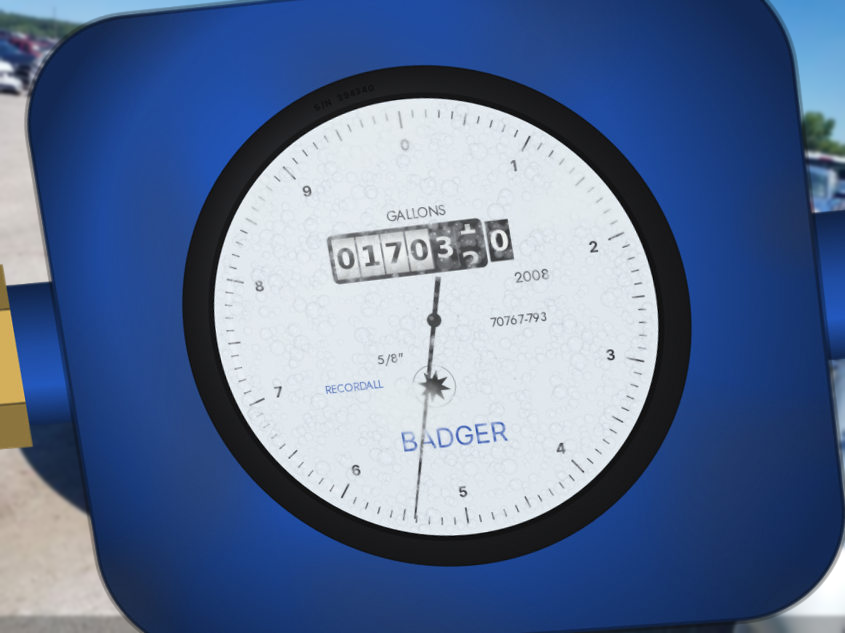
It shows 170315.4 (gal)
